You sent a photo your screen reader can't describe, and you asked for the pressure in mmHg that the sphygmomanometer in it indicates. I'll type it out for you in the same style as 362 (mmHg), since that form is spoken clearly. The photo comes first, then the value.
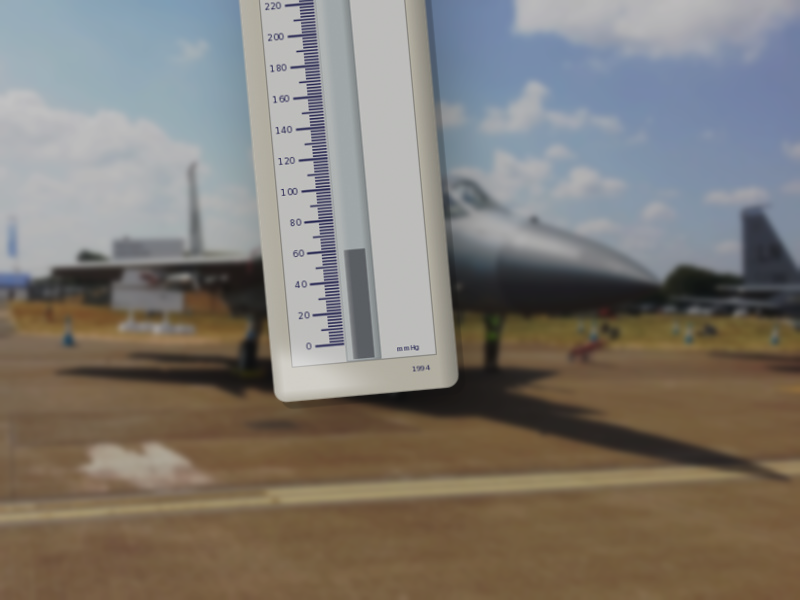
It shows 60 (mmHg)
